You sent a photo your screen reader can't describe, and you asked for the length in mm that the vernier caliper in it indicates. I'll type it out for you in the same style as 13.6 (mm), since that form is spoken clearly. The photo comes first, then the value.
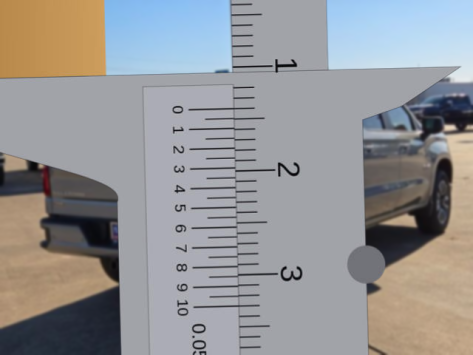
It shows 14.0 (mm)
